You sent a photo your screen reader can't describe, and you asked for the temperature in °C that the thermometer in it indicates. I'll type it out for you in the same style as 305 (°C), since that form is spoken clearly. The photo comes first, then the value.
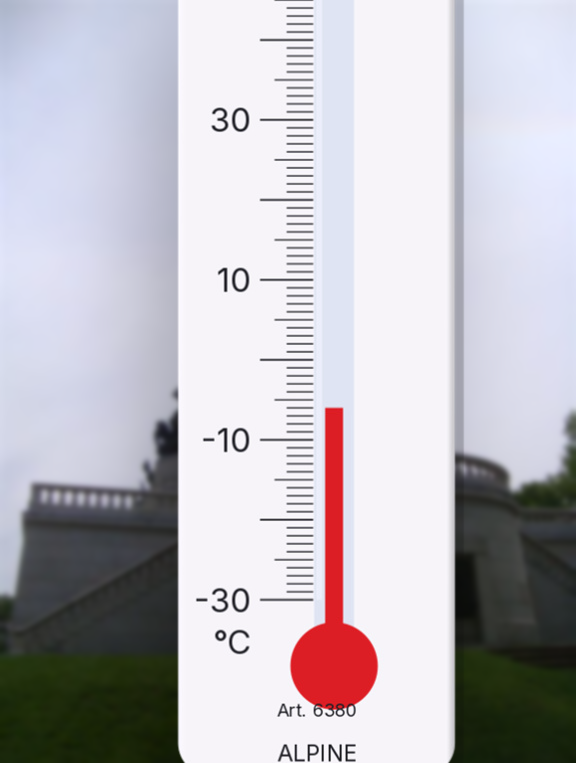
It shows -6 (°C)
